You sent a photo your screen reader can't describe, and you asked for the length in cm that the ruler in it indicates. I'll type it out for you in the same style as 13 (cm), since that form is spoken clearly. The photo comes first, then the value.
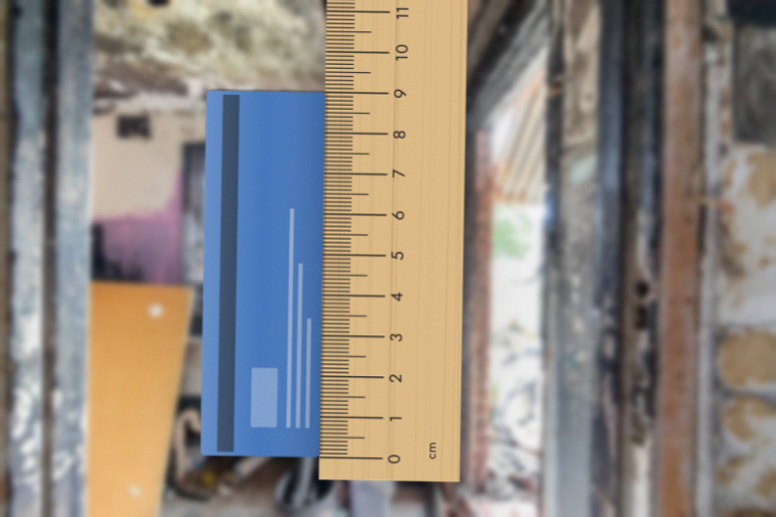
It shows 9 (cm)
